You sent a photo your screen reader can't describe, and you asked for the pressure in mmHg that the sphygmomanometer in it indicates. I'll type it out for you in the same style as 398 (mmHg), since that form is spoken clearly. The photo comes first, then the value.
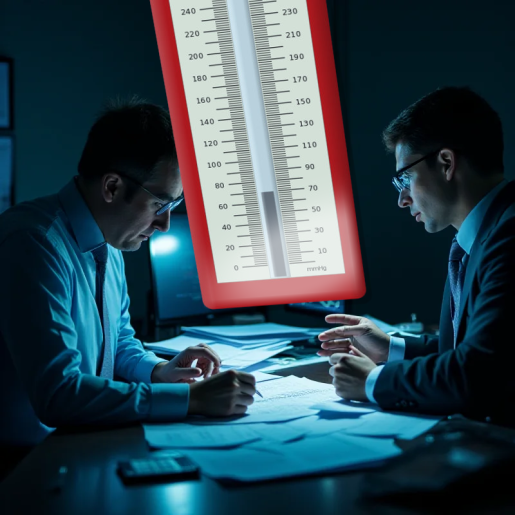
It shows 70 (mmHg)
